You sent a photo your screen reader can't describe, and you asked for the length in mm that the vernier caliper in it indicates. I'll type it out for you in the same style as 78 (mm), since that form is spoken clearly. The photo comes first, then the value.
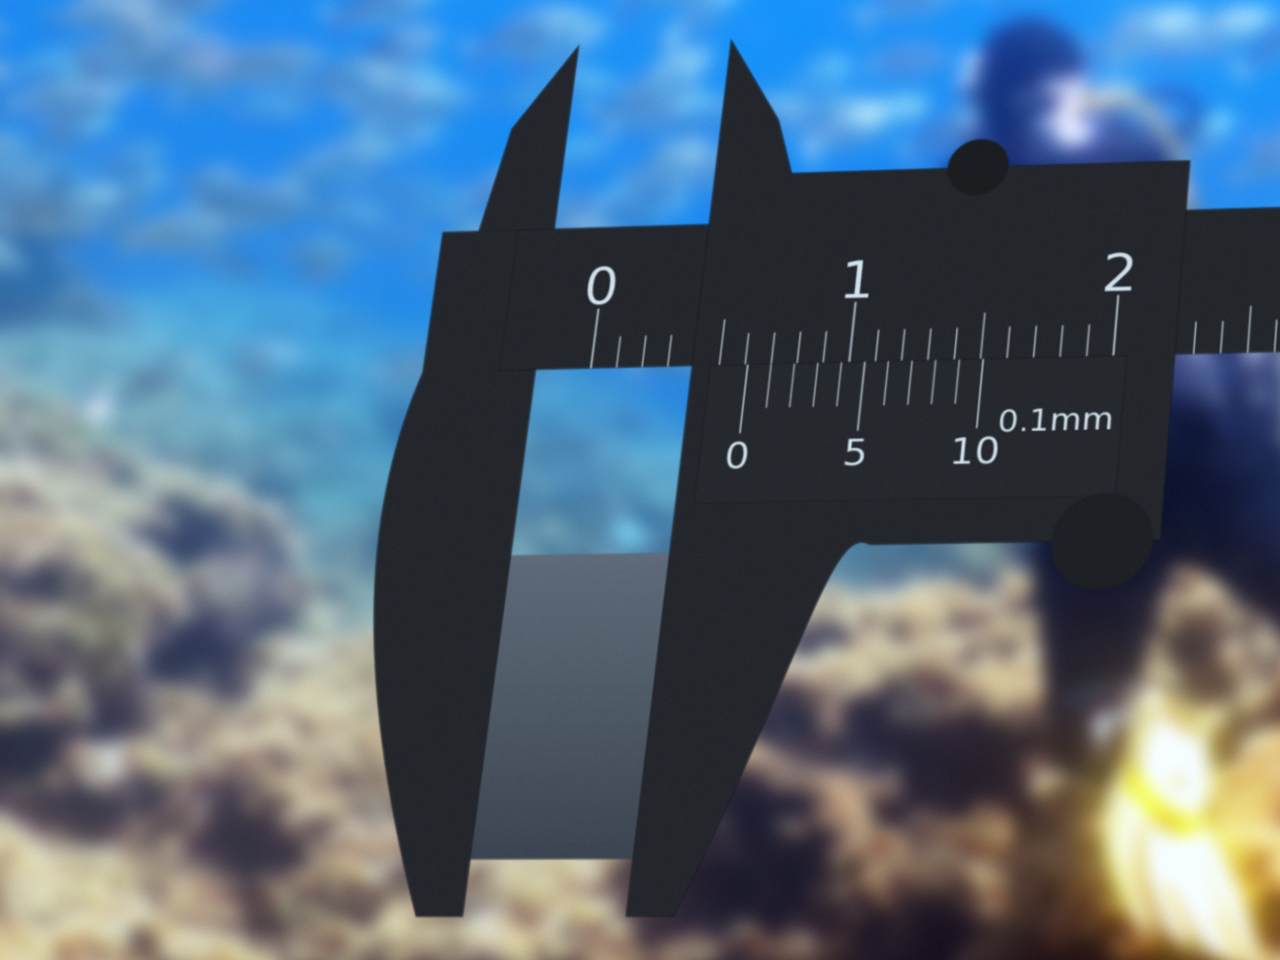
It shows 6.1 (mm)
